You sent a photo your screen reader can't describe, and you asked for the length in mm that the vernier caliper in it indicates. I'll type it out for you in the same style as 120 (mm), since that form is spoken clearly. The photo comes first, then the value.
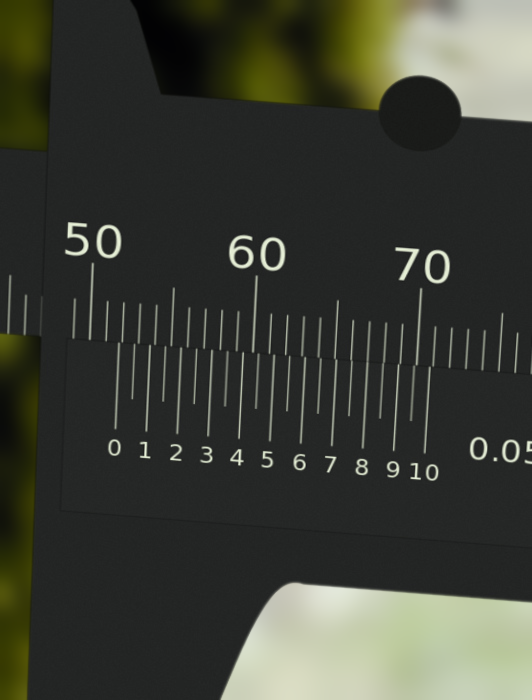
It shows 51.8 (mm)
